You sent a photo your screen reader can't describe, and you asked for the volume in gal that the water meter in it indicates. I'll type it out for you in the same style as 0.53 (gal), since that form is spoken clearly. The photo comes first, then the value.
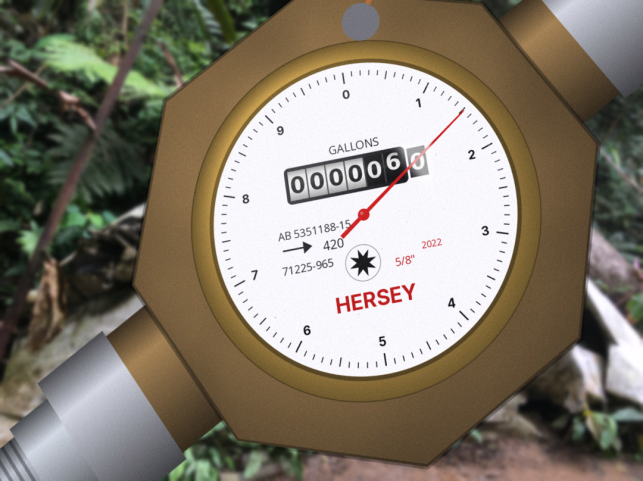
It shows 61.5 (gal)
